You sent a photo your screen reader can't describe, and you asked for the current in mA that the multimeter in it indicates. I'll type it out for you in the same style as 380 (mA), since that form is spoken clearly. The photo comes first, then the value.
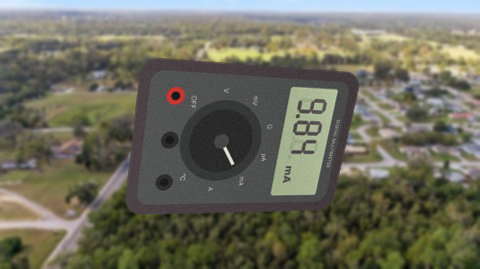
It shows 9.84 (mA)
